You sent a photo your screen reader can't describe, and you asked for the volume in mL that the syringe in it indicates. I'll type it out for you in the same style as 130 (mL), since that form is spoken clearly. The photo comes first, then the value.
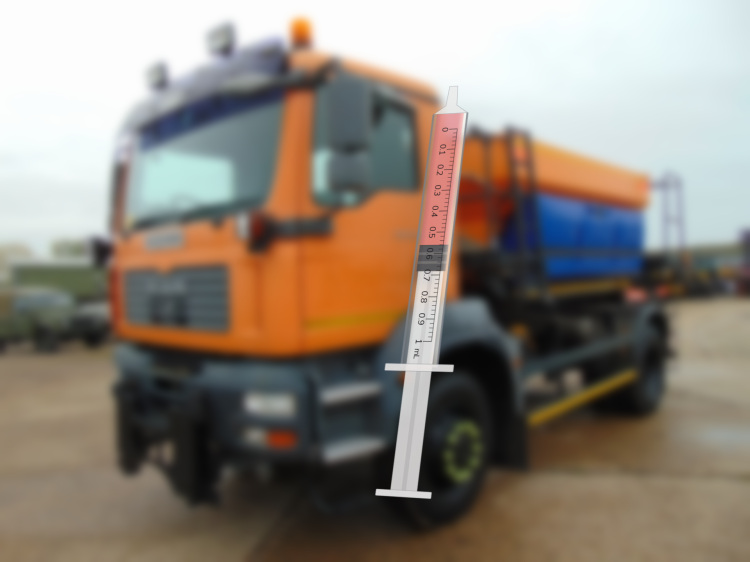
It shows 0.56 (mL)
